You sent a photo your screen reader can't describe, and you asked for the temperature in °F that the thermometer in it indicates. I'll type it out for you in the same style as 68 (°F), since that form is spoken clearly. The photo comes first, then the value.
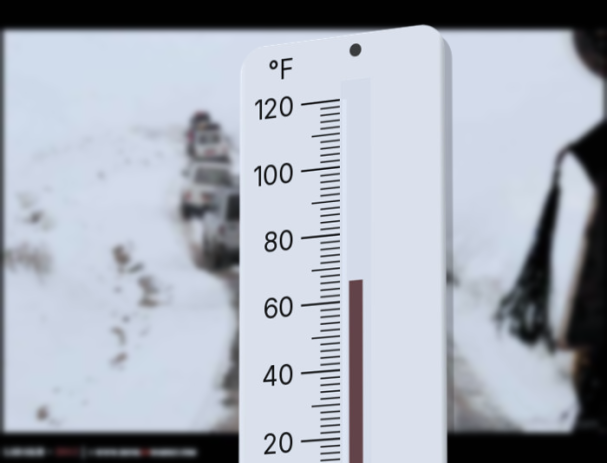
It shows 66 (°F)
